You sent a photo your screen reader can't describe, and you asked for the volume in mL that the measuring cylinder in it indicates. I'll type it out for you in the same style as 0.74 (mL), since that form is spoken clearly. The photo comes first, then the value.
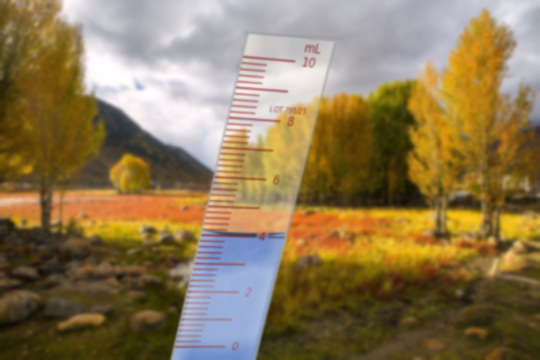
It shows 4 (mL)
